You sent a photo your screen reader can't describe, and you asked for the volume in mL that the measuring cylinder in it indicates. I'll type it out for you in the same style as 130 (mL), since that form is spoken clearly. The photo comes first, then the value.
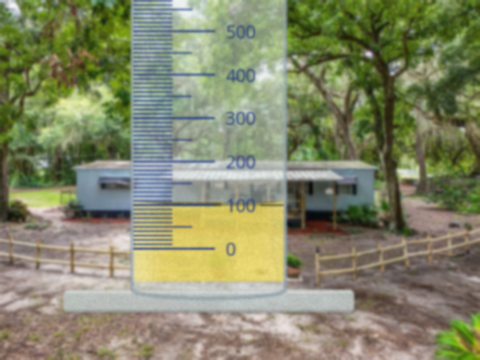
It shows 100 (mL)
